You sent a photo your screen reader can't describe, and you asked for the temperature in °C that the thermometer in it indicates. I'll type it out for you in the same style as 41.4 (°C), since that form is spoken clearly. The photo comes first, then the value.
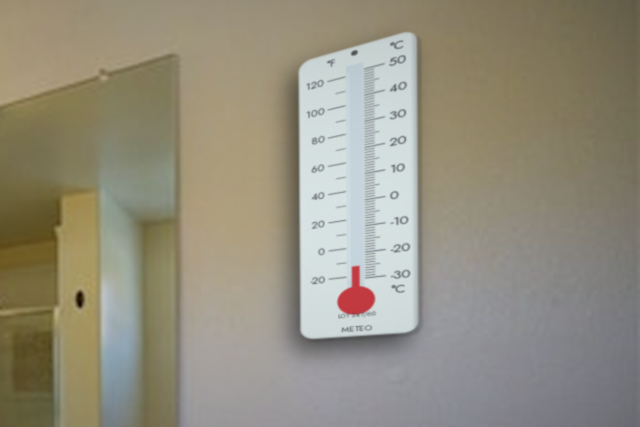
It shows -25 (°C)
